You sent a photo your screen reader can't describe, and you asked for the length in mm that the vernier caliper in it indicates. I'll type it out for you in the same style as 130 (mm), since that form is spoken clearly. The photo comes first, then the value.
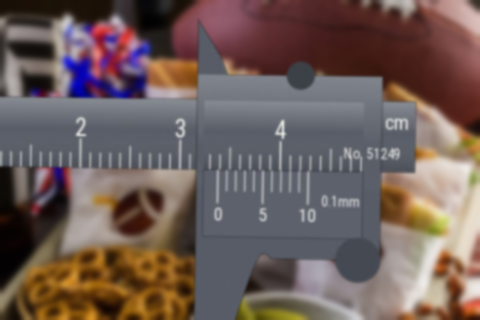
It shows 33.8 (mm)
